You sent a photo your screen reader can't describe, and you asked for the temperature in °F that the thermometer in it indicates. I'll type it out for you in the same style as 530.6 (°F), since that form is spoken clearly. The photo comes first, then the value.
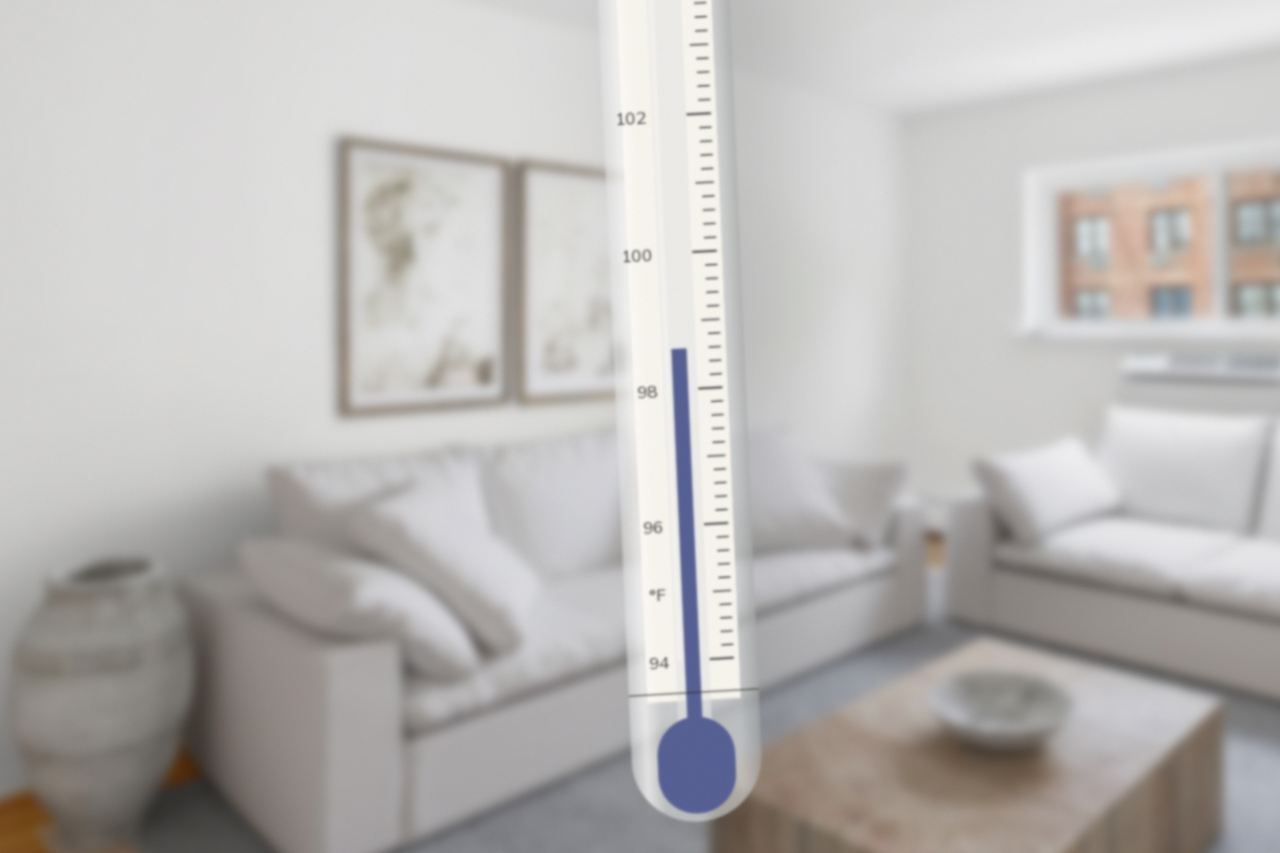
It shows 98.6 (°F)
